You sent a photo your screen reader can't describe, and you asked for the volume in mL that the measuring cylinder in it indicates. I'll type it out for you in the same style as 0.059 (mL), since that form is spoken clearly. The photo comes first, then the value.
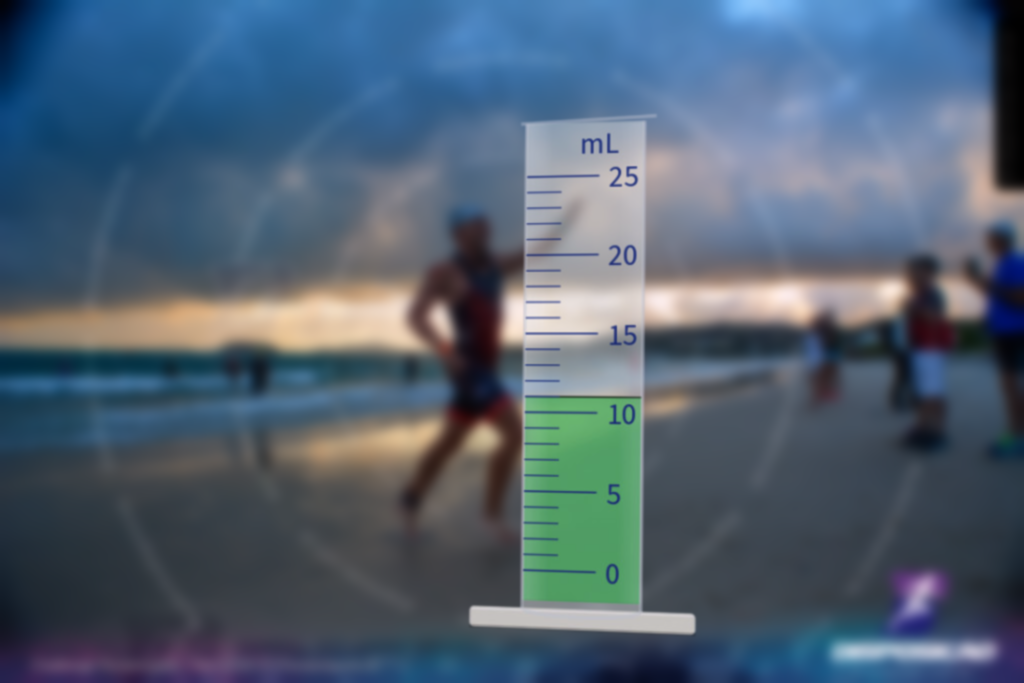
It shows 11 (mL)
